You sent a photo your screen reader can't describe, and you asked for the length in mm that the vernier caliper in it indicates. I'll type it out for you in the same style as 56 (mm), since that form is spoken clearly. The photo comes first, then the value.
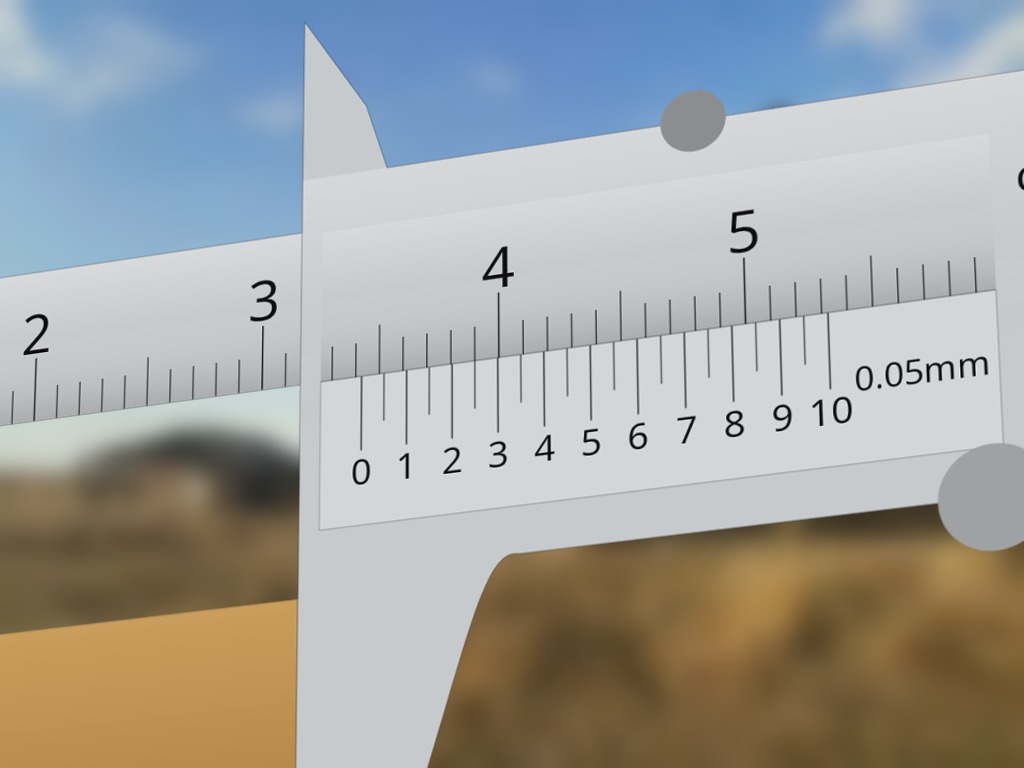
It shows 34.25 (mm)
